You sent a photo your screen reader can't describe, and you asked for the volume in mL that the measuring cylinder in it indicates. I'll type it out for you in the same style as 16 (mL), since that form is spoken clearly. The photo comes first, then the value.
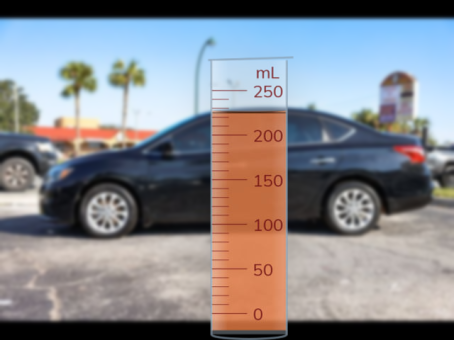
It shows 225 (mL)
